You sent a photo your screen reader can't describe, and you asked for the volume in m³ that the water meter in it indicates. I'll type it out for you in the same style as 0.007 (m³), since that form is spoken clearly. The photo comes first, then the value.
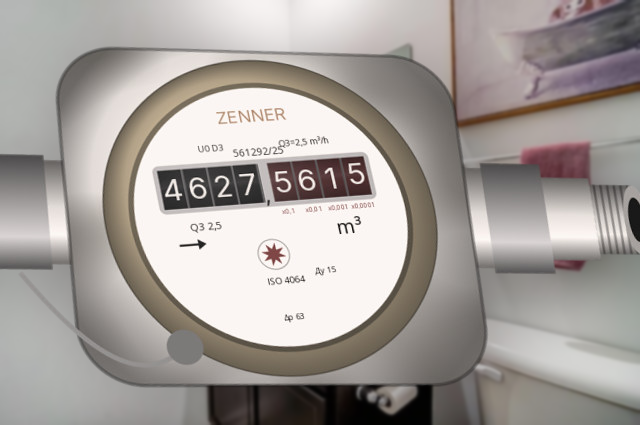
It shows 4627.5615 (m³)
